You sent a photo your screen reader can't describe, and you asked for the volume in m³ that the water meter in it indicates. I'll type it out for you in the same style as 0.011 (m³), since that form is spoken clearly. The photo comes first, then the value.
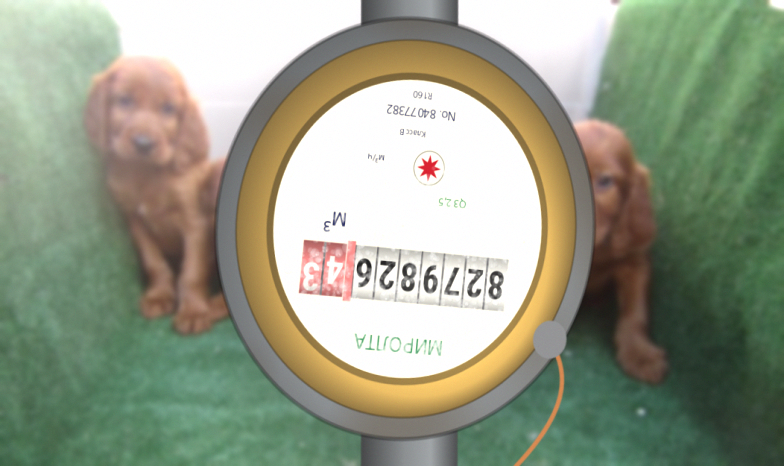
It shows 8279826.43 (m³)
